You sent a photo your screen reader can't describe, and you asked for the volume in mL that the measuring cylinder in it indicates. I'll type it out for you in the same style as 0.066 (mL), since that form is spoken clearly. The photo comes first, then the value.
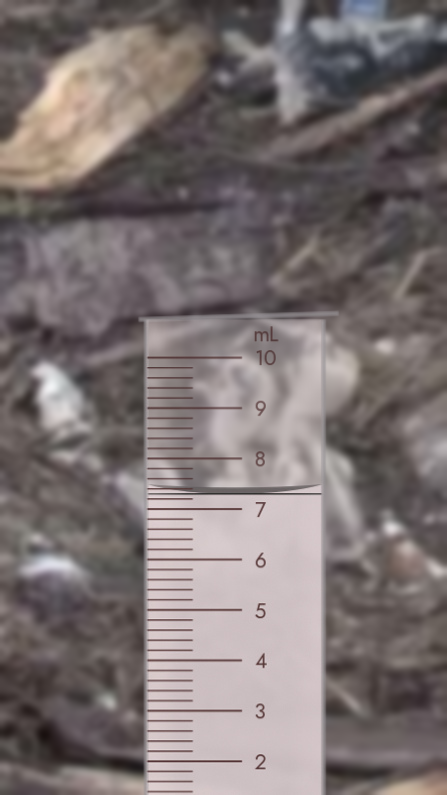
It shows 7.3 (mL)
